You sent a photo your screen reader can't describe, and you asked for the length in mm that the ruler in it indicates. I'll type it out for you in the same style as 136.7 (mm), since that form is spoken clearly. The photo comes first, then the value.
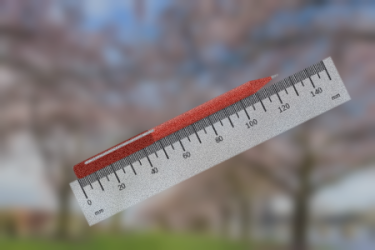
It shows 125 (mm)
